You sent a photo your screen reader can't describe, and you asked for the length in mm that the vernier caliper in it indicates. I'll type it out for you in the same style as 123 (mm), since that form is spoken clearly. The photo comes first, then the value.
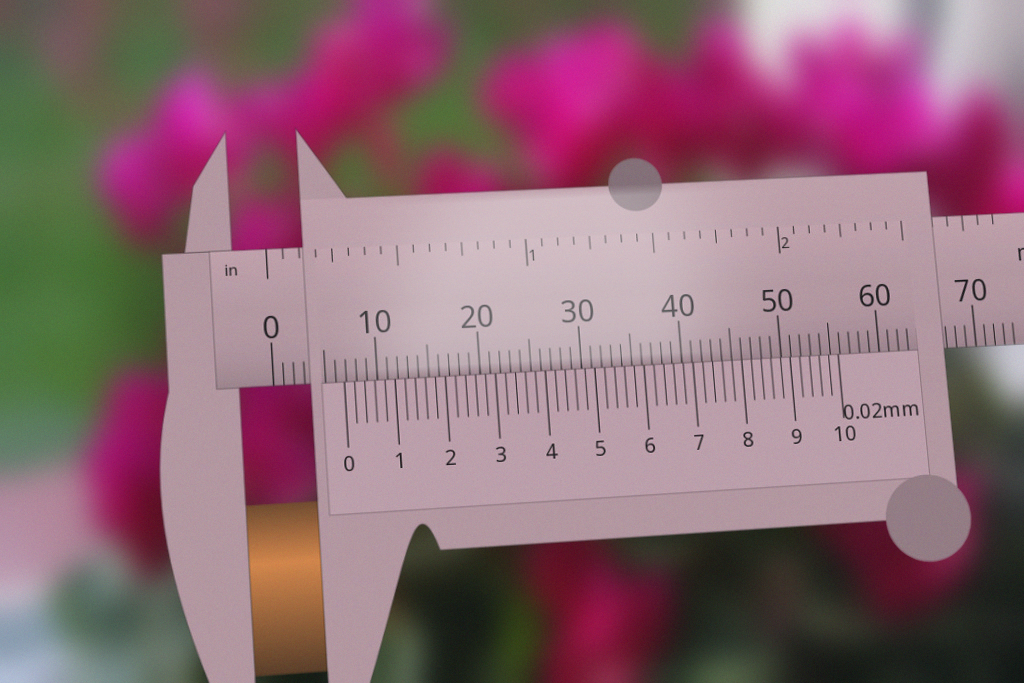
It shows 6.8 (mm)
